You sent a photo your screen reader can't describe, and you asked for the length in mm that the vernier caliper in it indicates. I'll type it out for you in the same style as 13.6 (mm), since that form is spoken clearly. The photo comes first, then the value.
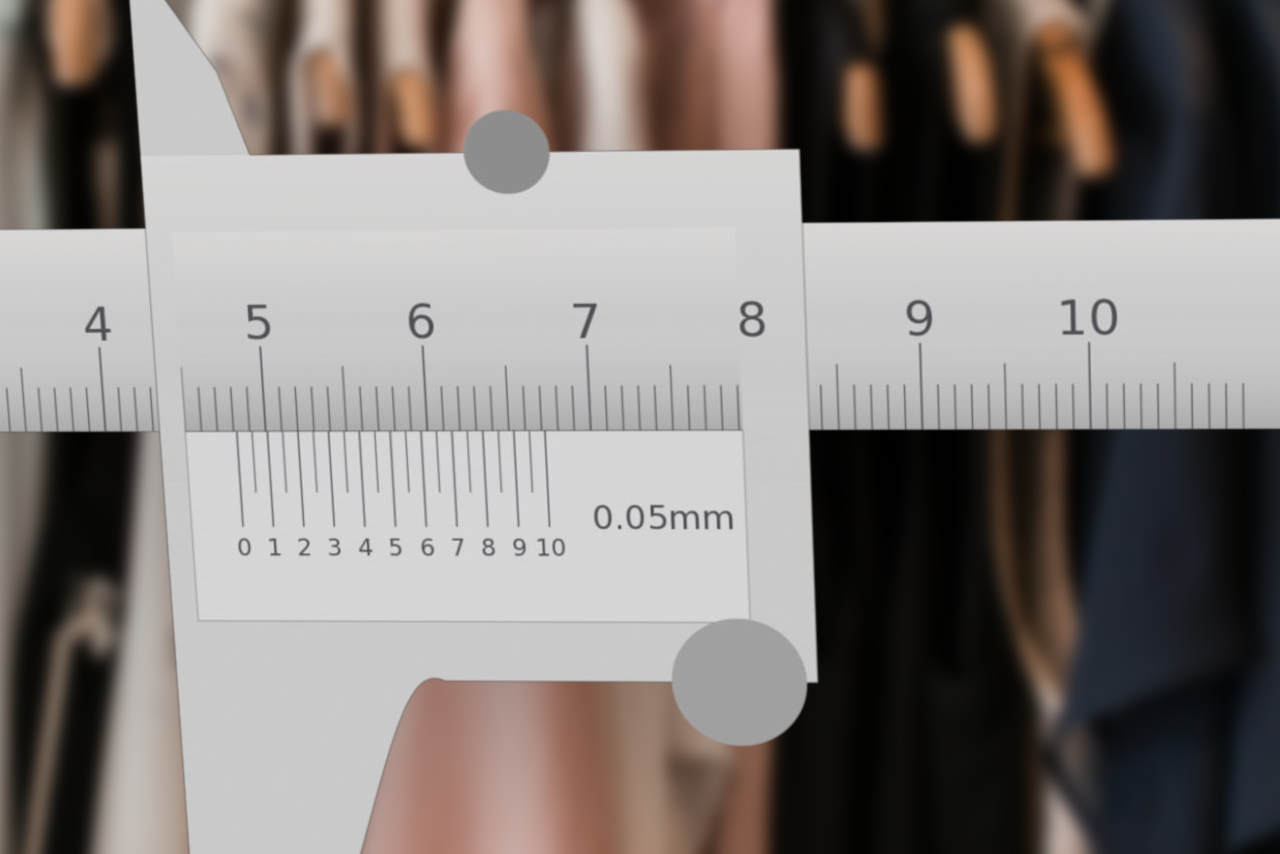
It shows 48.2 (mm)
